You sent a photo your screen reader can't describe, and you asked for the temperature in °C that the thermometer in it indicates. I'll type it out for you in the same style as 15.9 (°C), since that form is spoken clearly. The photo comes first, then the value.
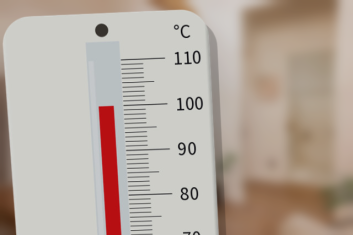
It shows 100 (°C)
